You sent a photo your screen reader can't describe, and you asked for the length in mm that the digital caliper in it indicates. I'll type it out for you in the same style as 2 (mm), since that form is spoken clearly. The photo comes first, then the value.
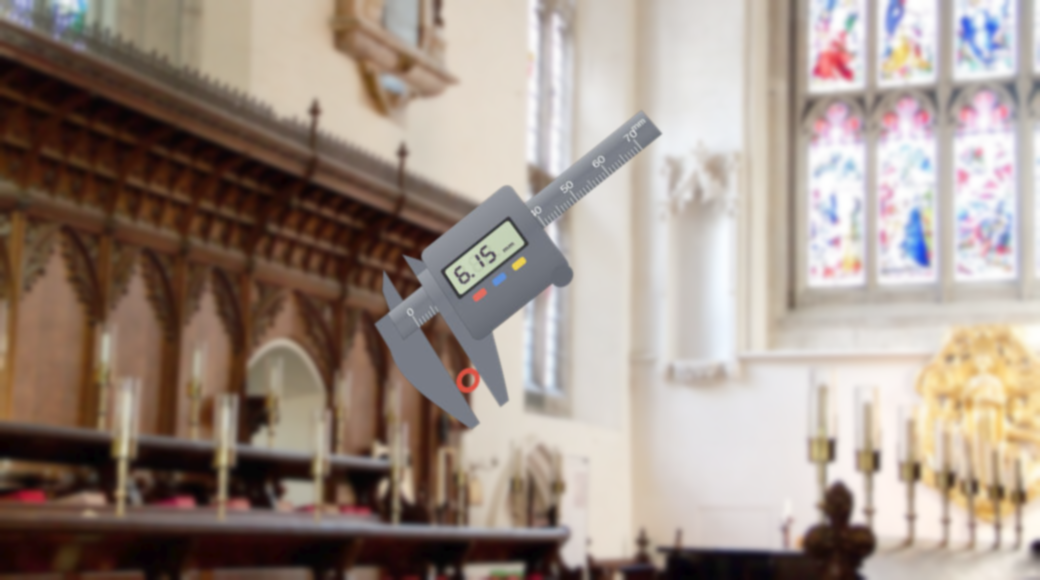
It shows 6.15 (mm)
